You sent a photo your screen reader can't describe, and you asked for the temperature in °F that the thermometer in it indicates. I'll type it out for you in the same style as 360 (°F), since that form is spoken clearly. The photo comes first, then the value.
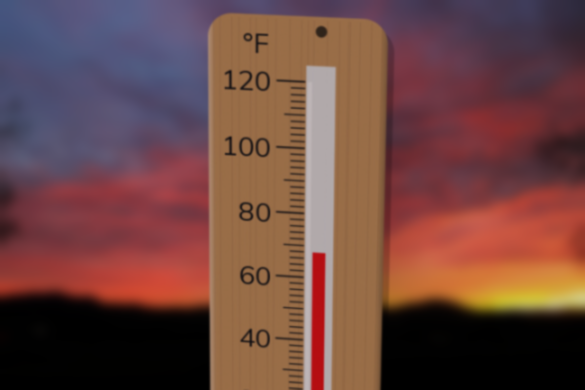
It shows 68 (°F)
